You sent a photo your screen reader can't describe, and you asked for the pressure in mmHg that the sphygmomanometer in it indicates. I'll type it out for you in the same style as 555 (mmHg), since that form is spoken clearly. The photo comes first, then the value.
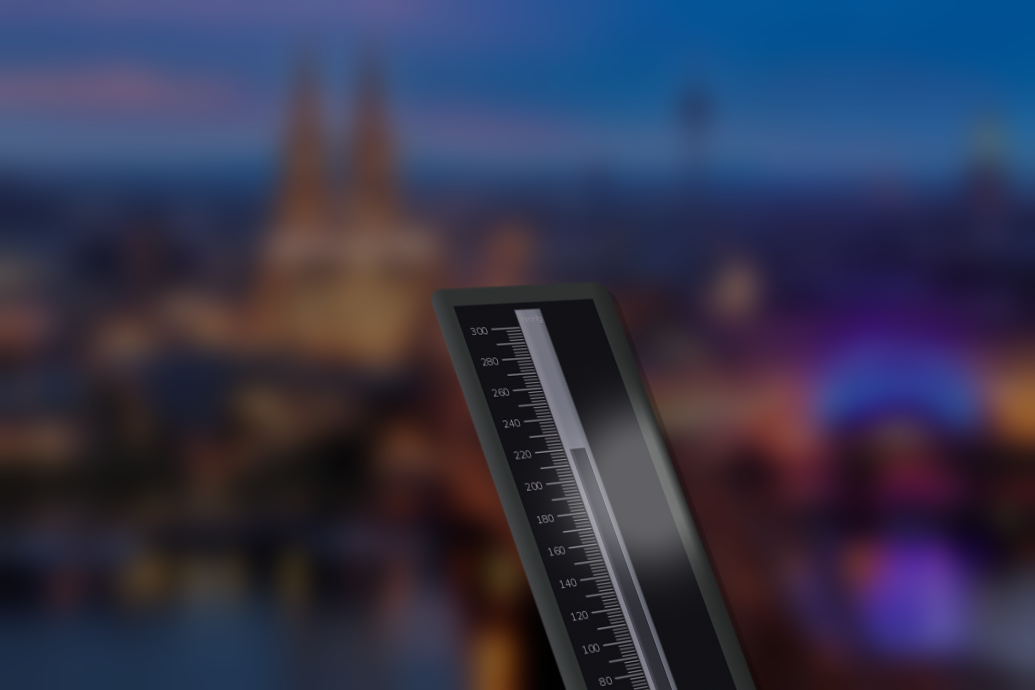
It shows 220 (mmHg)
